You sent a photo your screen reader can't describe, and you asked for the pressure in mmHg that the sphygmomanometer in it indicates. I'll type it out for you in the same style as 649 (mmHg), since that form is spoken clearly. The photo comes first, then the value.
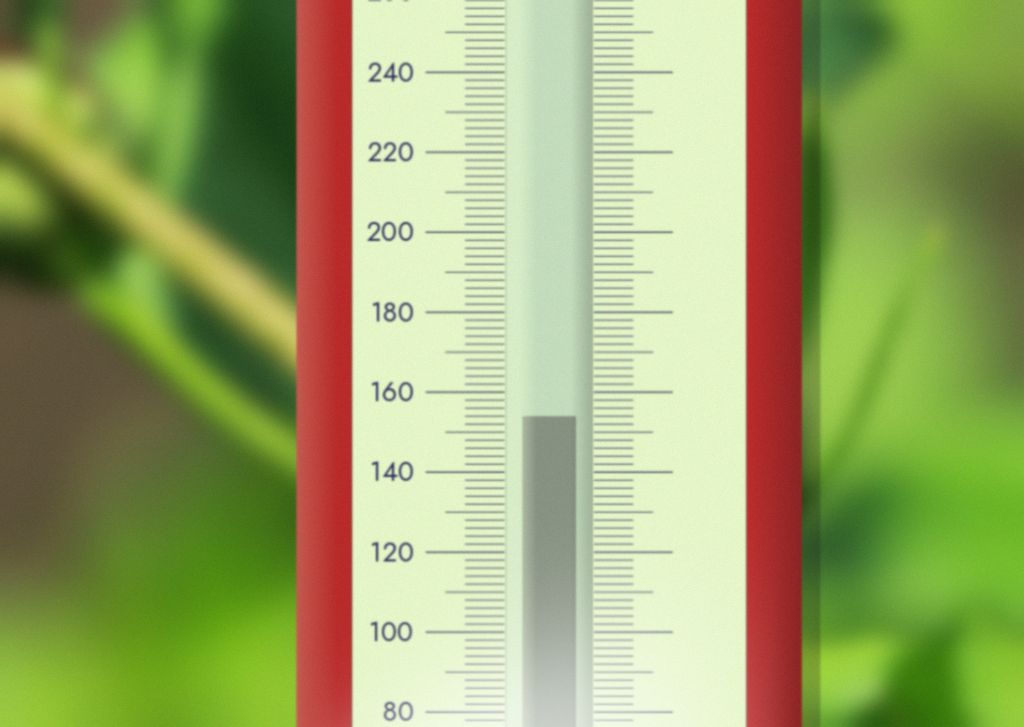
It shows 154 (mmHg)
